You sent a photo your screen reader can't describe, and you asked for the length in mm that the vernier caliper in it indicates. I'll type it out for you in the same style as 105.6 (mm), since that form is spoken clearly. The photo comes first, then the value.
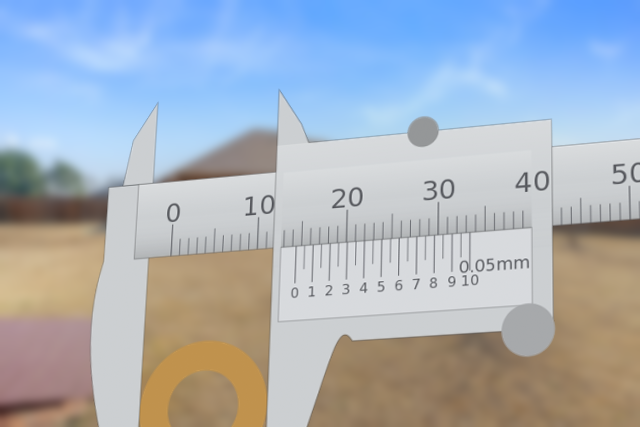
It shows 14.4 (mm)
